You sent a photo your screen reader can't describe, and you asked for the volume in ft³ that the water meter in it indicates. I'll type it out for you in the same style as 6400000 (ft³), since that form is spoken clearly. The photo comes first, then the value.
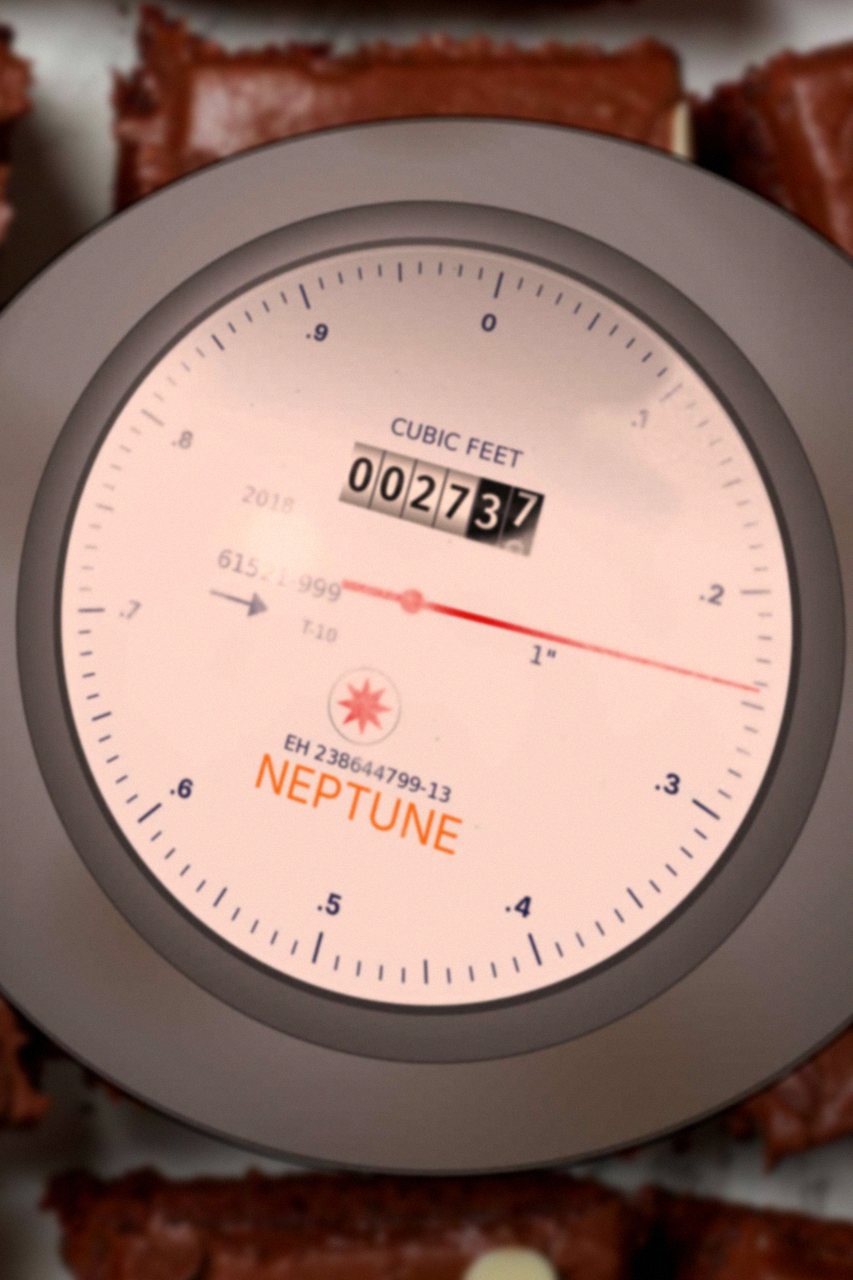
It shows 2737.24 (ft³)
